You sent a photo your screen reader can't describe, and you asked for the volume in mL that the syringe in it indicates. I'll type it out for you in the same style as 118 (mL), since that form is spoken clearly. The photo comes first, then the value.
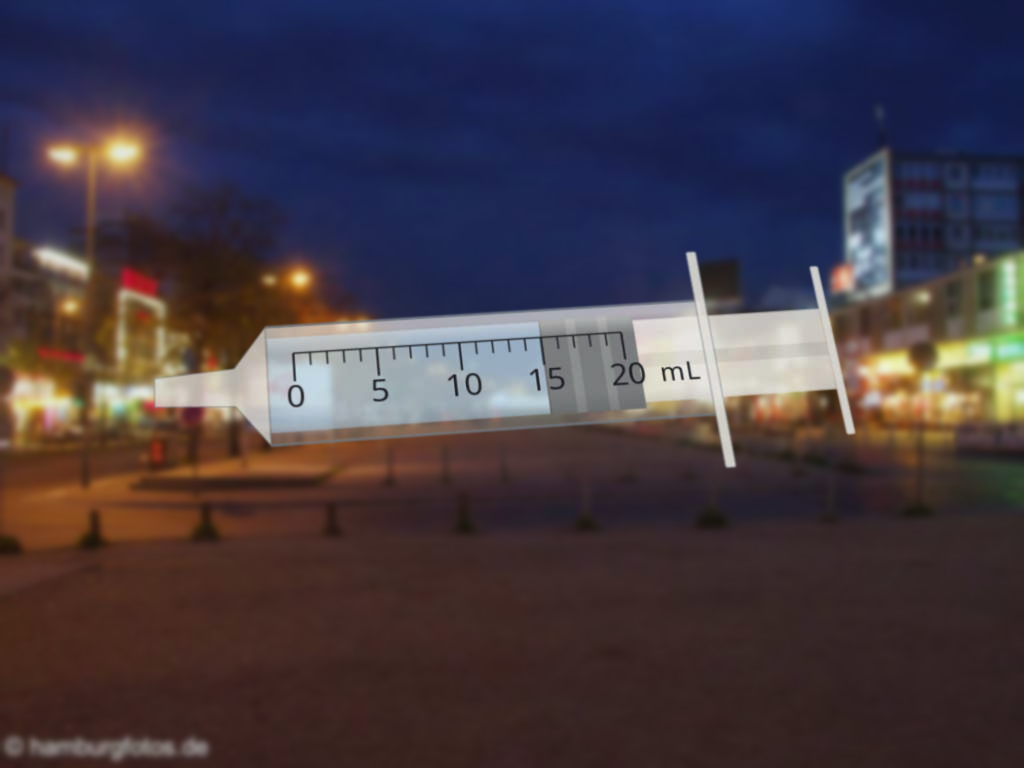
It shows 15 (mL)
